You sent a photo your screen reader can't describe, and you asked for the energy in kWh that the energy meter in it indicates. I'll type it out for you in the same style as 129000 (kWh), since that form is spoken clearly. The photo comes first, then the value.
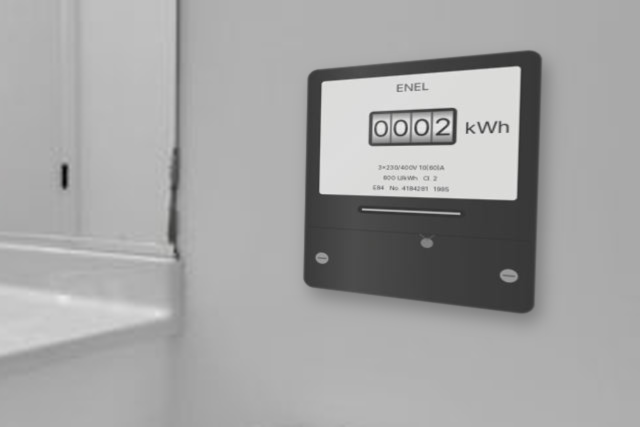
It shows 2 (kWh)
